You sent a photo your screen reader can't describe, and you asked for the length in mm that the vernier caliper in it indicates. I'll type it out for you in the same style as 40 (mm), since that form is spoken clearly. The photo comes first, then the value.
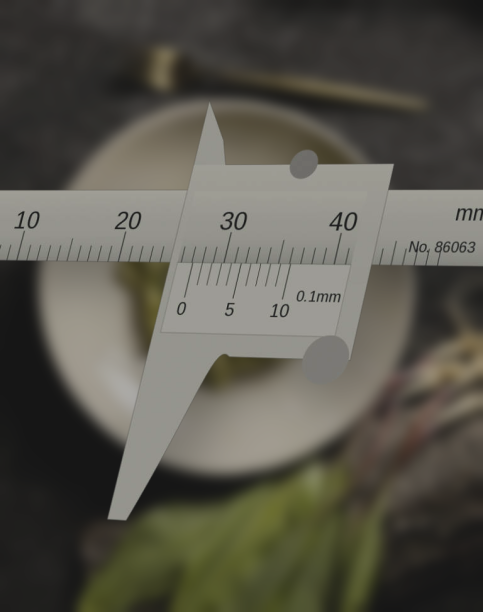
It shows 27.1 (mm)
